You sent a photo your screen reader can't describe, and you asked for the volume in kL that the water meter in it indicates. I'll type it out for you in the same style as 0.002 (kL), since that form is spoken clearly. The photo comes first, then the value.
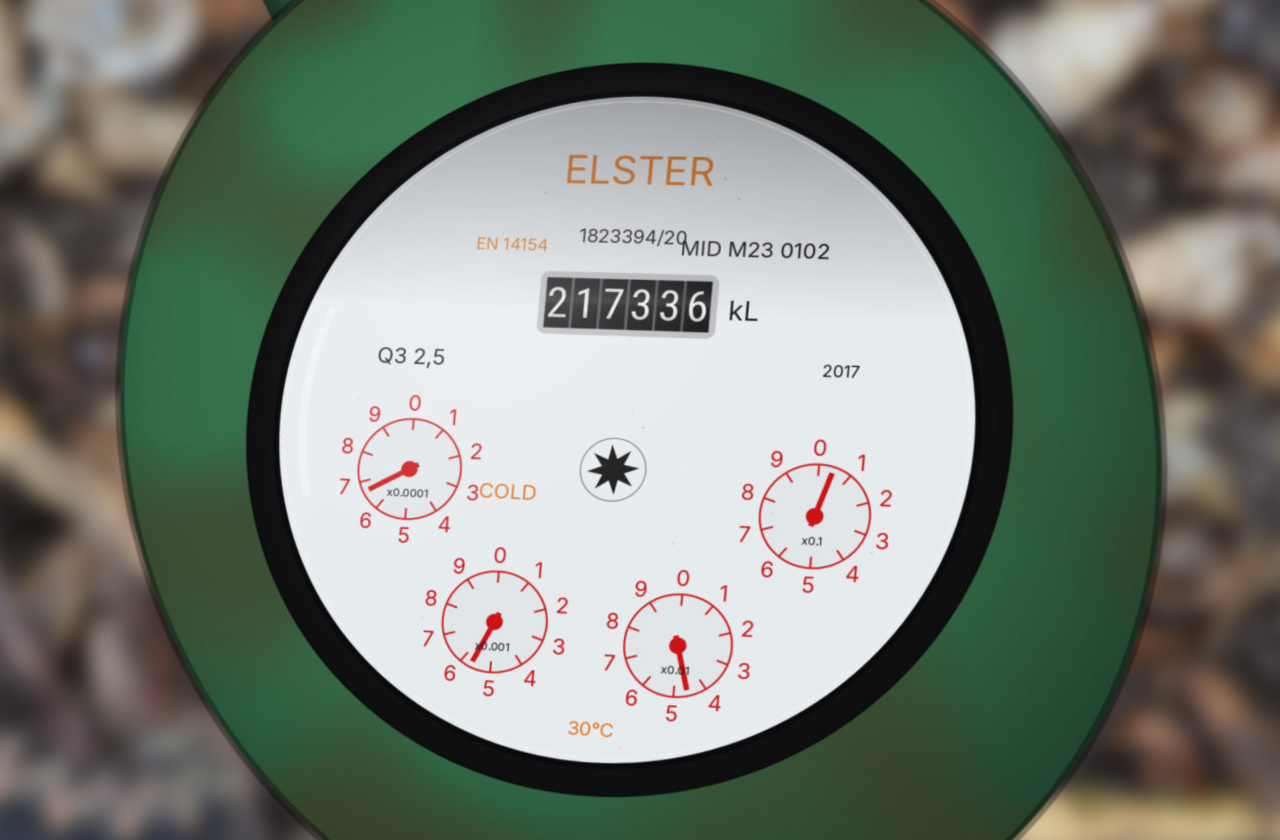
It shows 217336.0456 (kL)
